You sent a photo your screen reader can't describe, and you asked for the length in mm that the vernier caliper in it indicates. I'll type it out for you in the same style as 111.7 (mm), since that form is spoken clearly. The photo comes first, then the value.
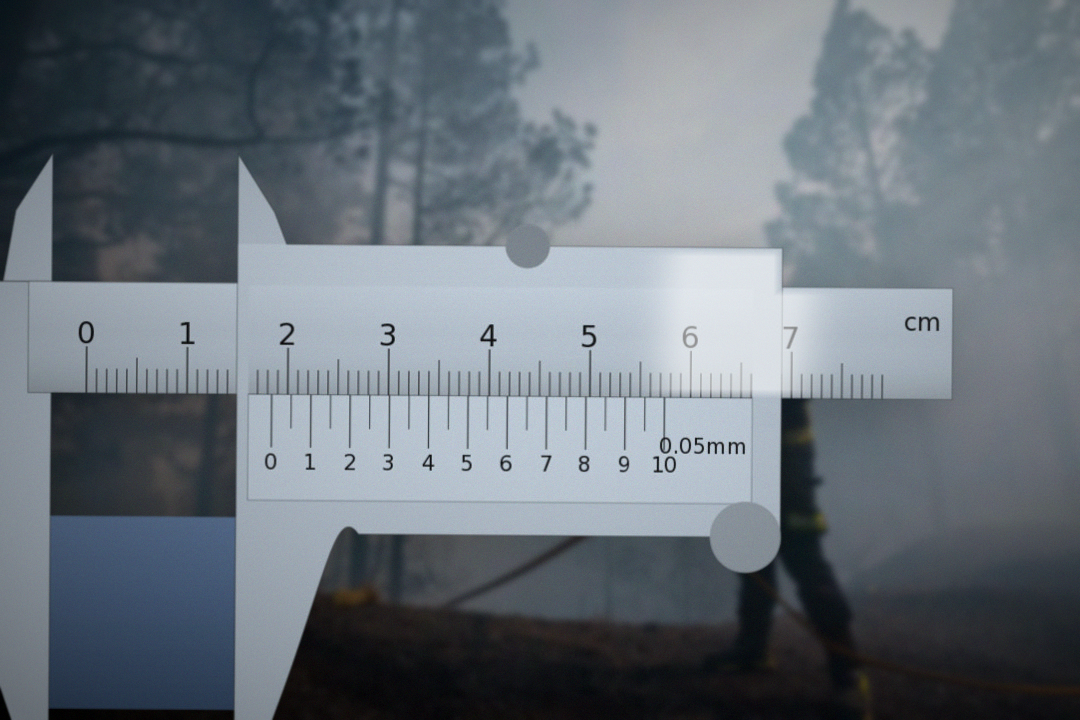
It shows 18.4 (mm)
